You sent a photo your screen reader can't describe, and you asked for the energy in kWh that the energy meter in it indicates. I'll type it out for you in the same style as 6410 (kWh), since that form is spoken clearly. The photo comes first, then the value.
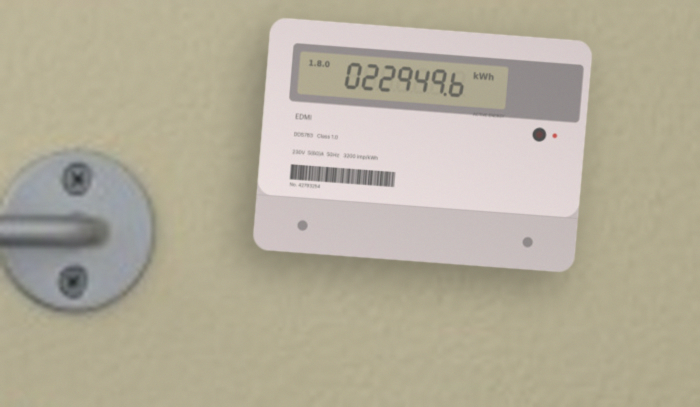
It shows 22949.6 (kWh)
